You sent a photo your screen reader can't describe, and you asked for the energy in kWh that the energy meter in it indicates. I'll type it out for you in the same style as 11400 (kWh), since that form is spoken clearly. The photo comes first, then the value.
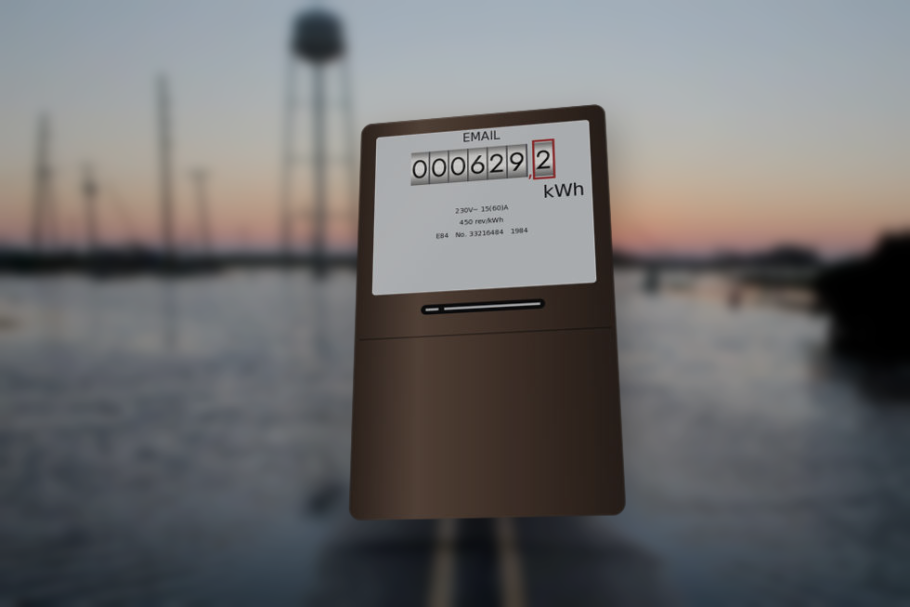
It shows 629.2 (kWh)
